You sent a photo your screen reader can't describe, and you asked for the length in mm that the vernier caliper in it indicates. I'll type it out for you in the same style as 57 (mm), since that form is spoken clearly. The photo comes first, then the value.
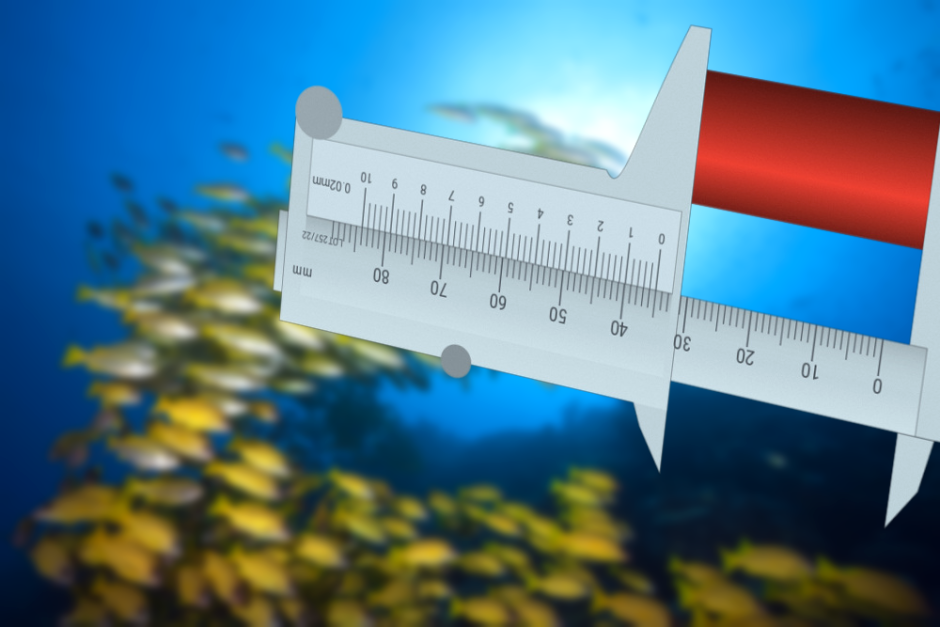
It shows 35.0 (mm)
